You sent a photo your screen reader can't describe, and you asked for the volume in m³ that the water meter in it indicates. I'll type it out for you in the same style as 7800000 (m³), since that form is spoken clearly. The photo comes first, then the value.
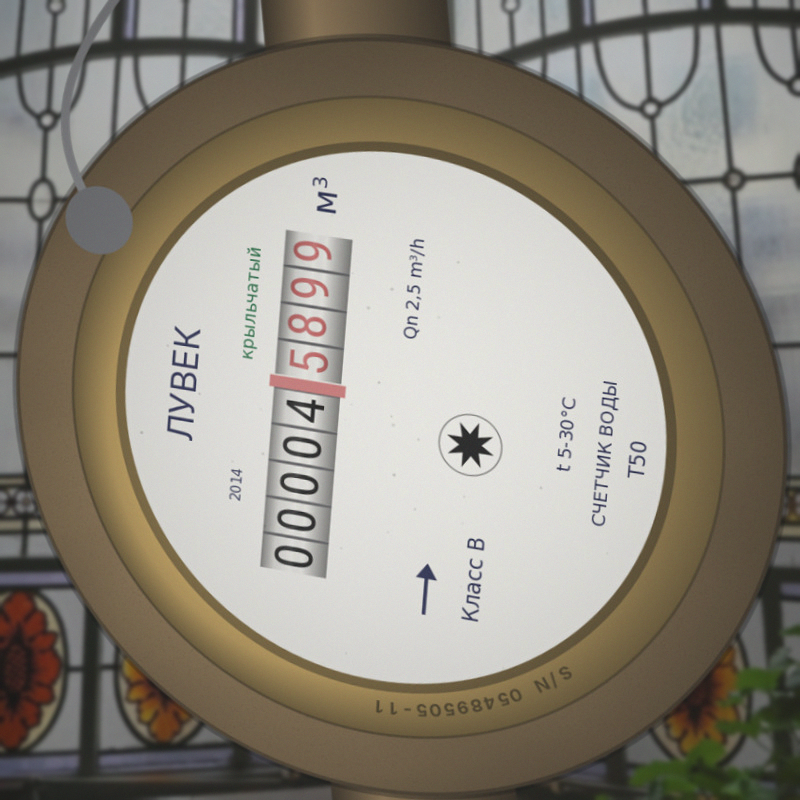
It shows 4.5899 (m³)
